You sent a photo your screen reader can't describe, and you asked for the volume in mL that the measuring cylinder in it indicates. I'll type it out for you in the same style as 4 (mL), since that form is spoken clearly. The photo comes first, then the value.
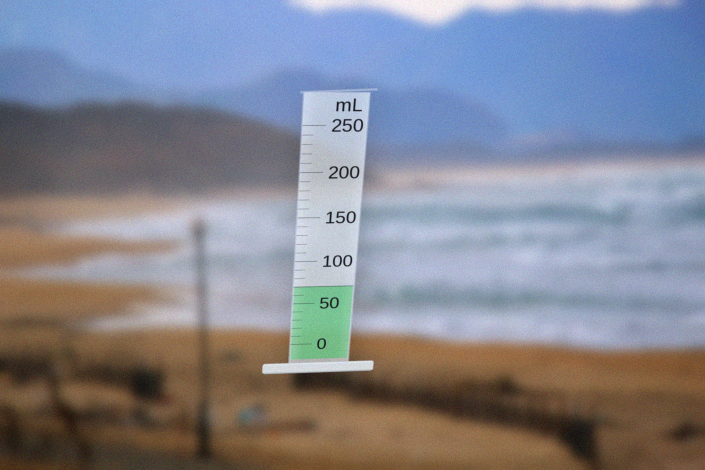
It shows 70 (mL)
